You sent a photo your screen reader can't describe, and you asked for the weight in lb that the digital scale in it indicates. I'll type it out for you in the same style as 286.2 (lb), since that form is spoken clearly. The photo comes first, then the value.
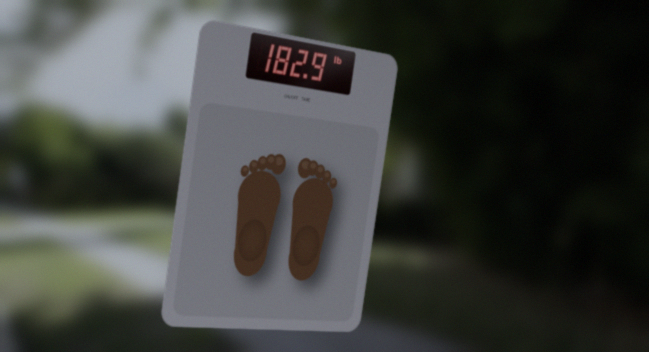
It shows 182.9 (lb)
